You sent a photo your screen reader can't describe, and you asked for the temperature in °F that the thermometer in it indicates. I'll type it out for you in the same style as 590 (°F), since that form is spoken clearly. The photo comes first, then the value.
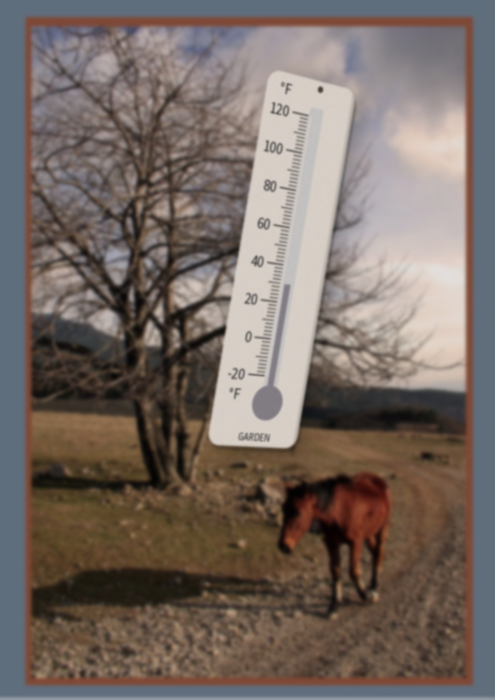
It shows 30 (°F)
